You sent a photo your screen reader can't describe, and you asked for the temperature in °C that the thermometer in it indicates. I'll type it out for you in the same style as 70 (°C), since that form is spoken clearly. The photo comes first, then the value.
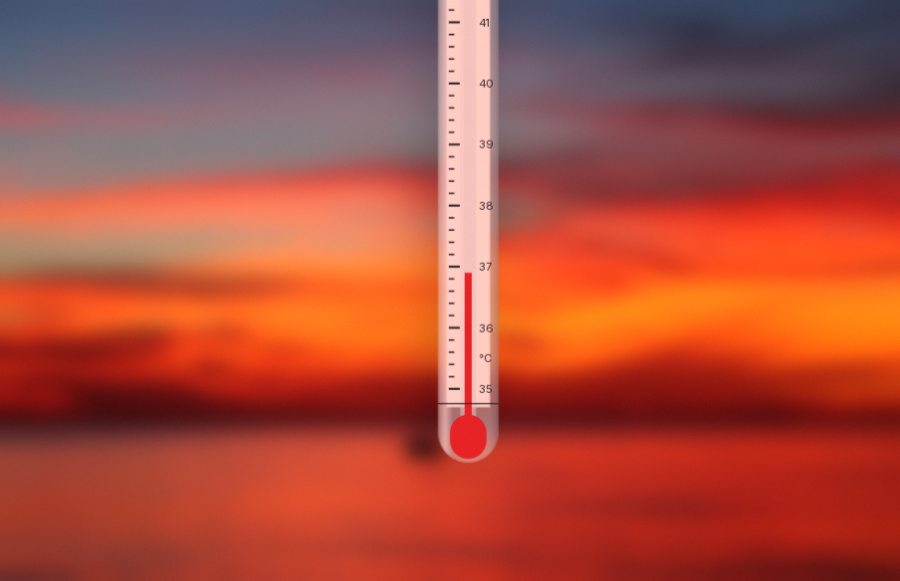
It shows 36.9 (°C)
